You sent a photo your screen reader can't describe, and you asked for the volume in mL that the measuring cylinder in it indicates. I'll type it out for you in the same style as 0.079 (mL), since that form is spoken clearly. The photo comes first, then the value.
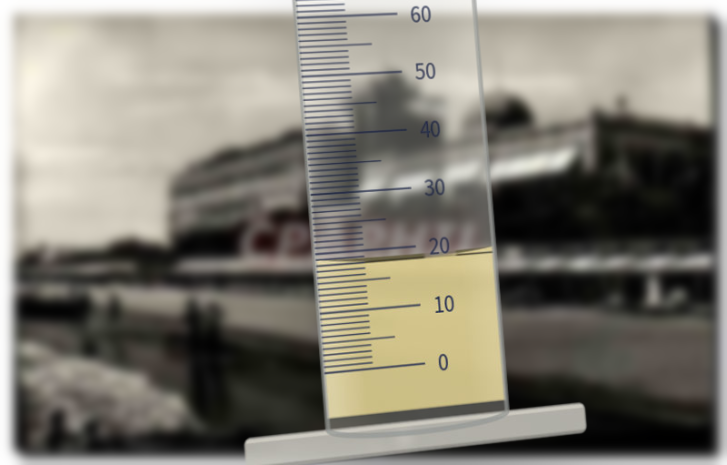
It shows 18 (mL)
